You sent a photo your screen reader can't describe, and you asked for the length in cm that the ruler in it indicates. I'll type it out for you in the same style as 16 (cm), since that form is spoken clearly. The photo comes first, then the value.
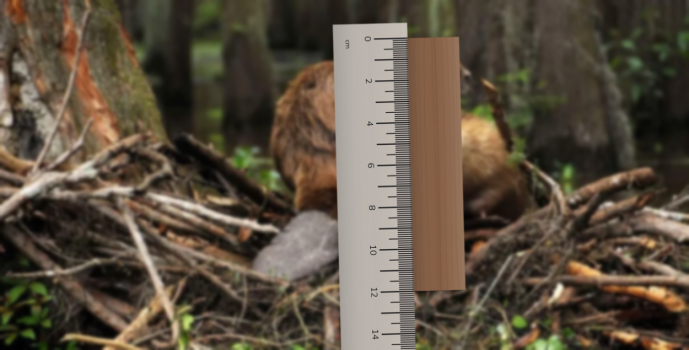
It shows 12 (cm)
